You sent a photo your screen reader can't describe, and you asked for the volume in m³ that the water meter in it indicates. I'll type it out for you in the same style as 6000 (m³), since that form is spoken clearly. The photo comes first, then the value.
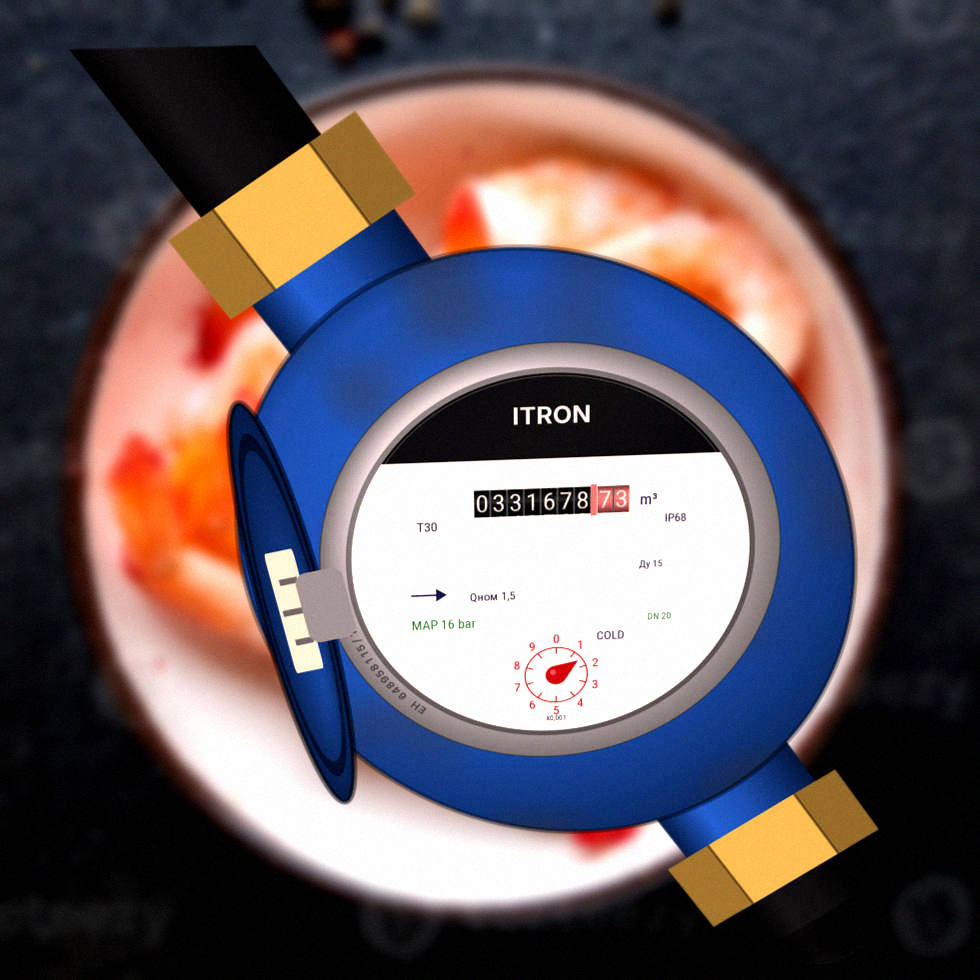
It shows 331678.731 (m³)
